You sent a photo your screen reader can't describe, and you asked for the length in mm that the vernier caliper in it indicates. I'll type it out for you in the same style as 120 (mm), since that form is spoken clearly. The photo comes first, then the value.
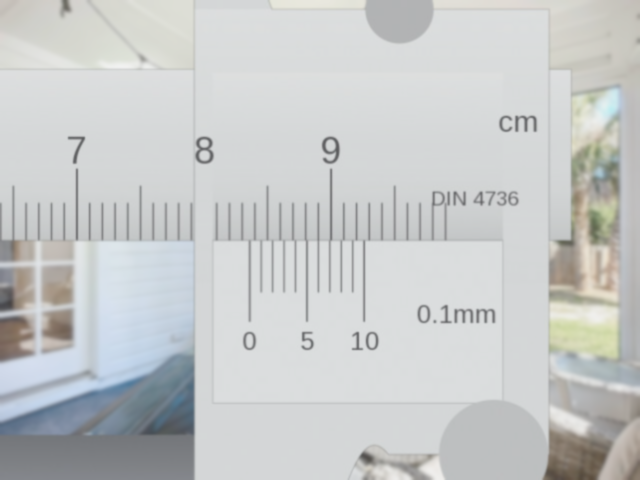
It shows 83.6 (mm)
